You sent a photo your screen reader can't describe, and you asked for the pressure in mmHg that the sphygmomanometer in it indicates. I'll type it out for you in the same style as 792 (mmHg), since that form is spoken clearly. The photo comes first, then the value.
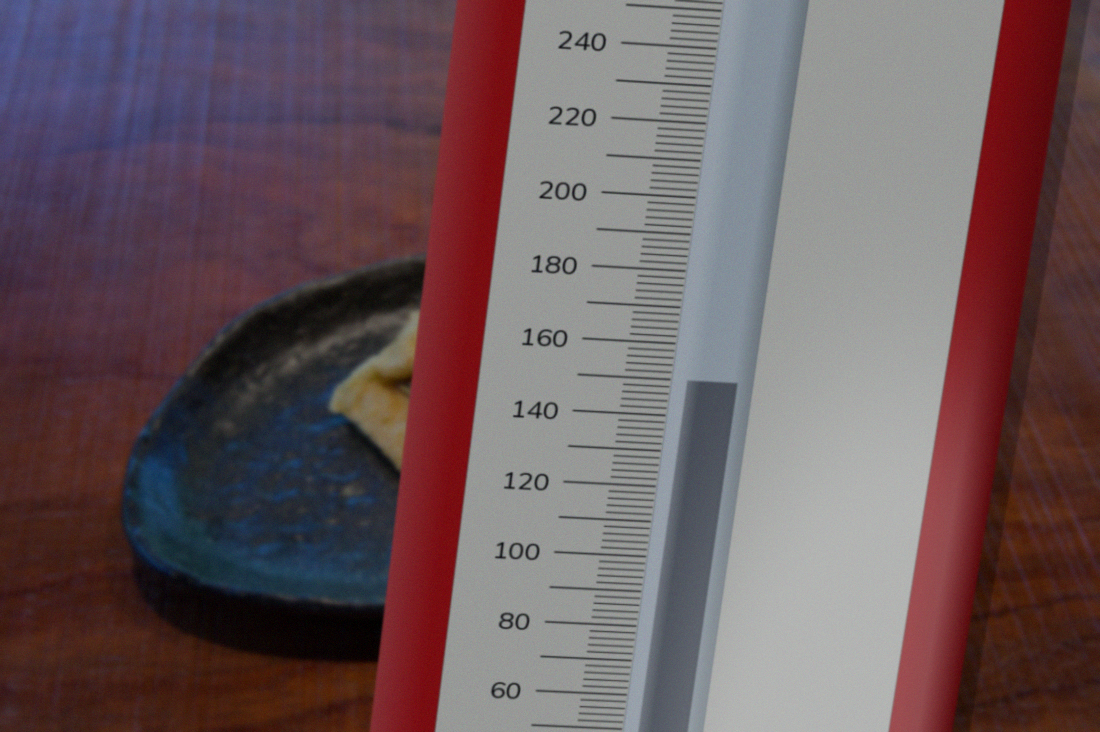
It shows 150 (mmHg)
